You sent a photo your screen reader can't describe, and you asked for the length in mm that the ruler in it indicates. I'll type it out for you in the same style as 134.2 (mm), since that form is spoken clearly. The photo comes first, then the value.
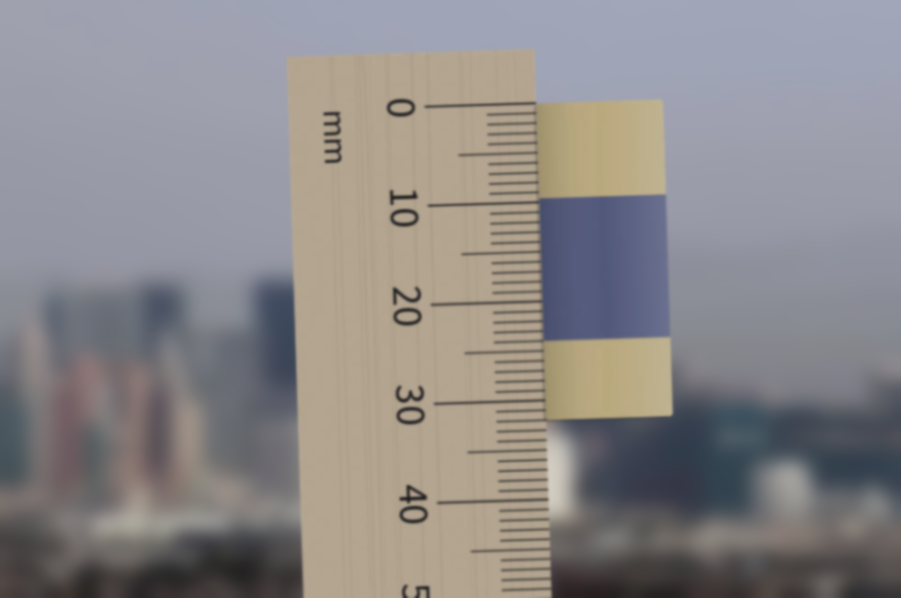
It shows 32 (mm)
